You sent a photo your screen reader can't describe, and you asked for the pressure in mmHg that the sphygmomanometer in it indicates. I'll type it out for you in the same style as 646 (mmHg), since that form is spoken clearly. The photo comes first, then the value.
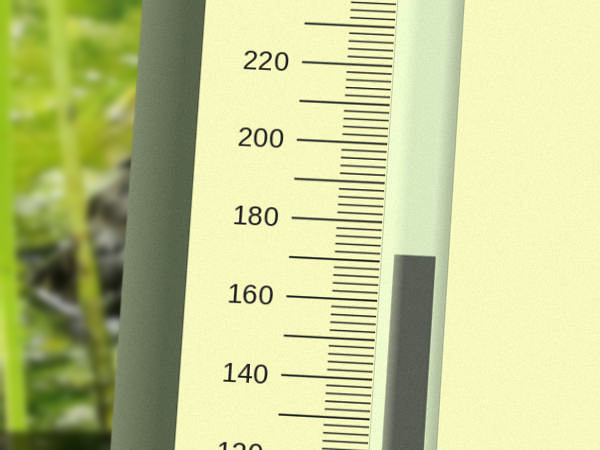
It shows 172 (mmHg)
